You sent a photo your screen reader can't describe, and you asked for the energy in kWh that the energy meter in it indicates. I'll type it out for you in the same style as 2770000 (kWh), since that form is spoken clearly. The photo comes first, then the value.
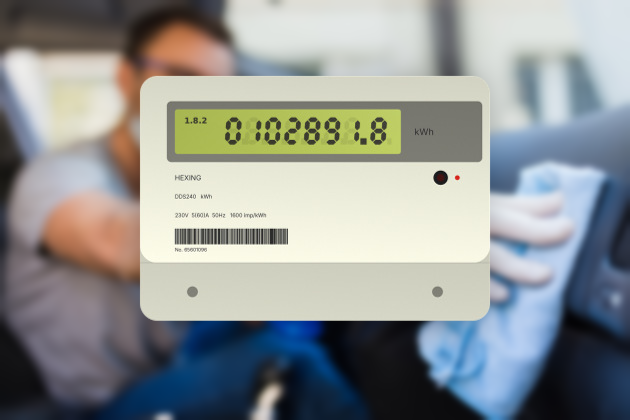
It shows 102891.8 (kWh)
